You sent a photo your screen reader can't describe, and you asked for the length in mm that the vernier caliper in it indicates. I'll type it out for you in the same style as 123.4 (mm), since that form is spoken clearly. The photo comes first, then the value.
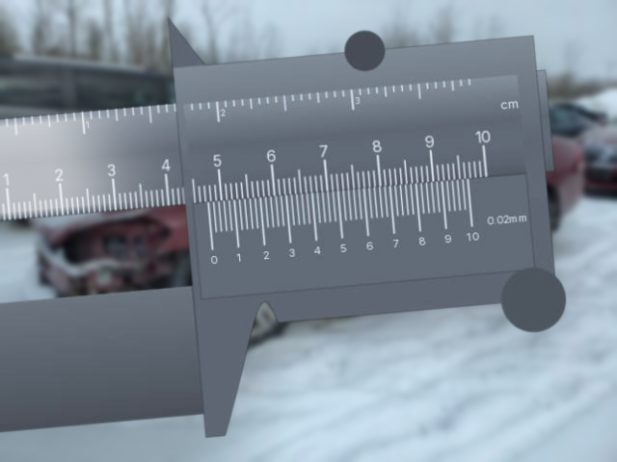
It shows 47.5 (mm)
